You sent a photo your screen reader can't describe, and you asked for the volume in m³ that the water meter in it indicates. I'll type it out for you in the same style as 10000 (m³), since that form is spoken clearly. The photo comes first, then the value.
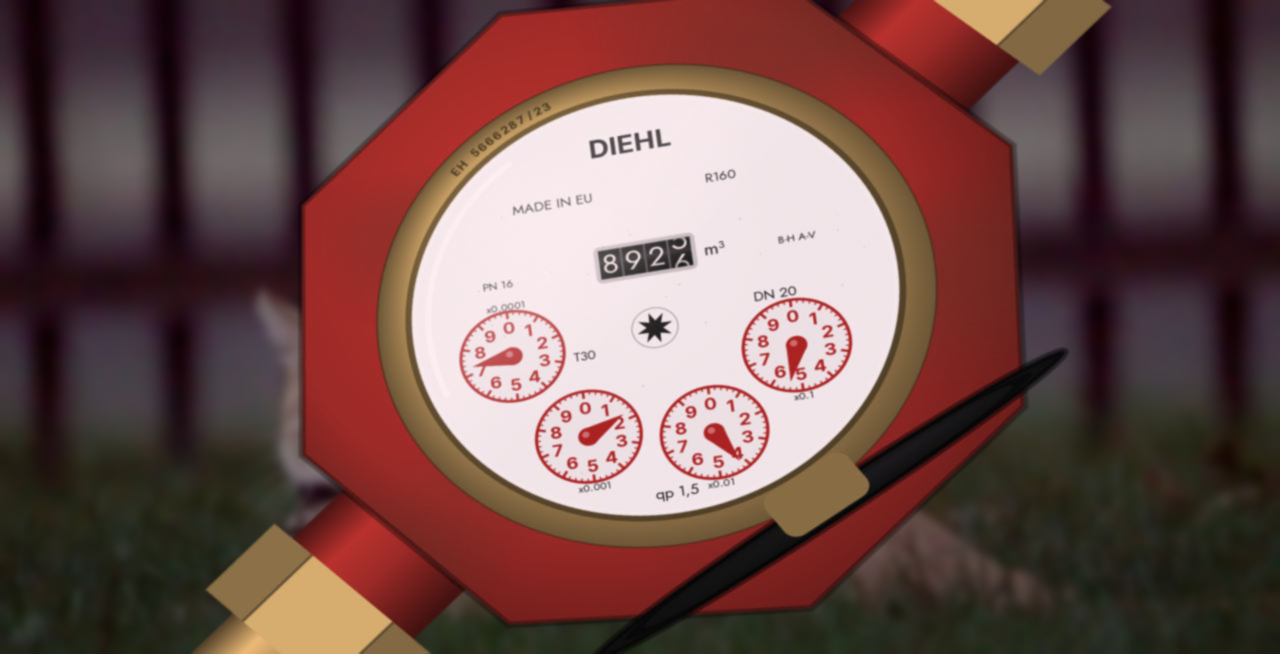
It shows 8925.5417 (m³)
